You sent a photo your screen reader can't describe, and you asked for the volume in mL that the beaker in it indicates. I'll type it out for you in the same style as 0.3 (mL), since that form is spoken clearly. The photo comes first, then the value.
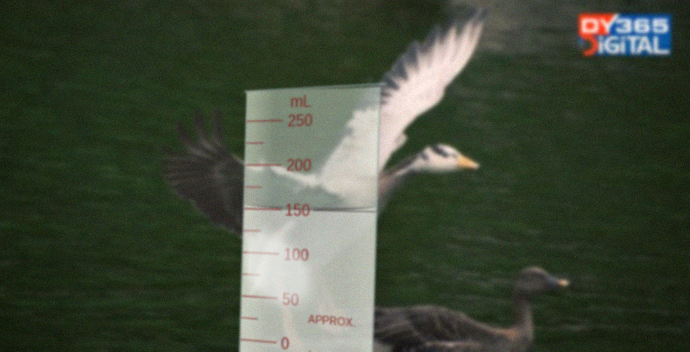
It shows 150 (mL)
